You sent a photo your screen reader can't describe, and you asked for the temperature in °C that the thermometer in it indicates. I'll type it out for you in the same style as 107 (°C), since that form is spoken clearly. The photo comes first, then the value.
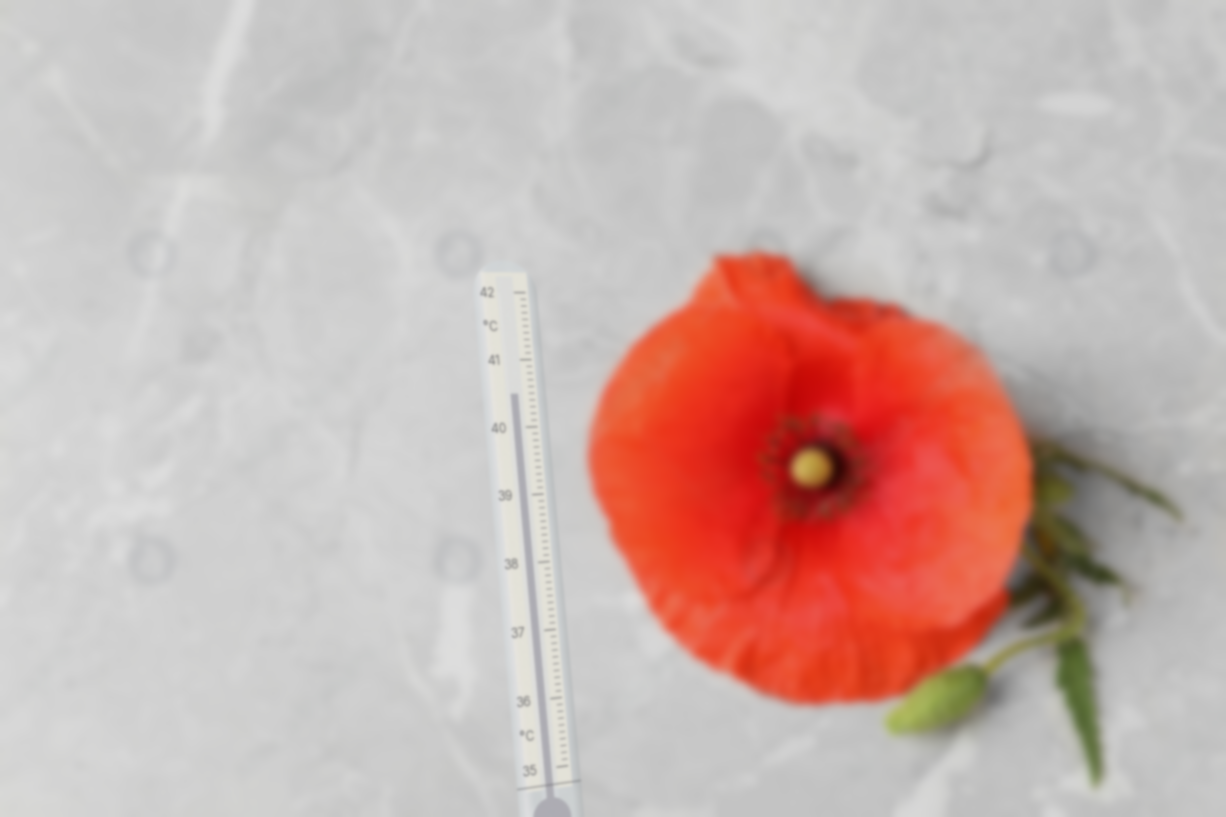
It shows 40.5 (°C)
